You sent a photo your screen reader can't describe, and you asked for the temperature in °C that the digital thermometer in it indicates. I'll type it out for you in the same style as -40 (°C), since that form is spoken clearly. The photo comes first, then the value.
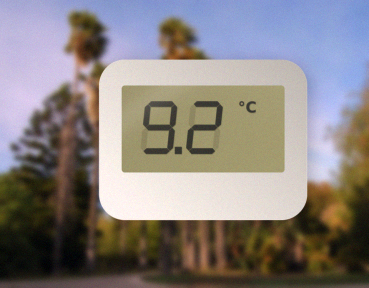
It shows 9.2 (°C)
